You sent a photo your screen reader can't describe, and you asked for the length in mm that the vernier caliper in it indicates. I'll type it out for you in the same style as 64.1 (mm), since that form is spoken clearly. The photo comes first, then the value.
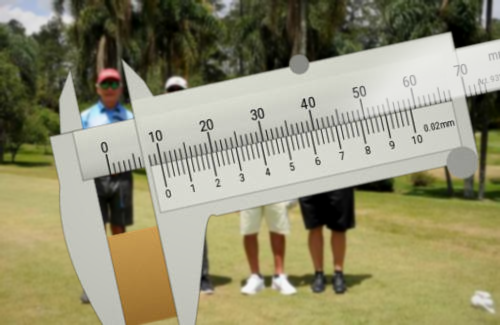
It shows 10.0 (mm)
